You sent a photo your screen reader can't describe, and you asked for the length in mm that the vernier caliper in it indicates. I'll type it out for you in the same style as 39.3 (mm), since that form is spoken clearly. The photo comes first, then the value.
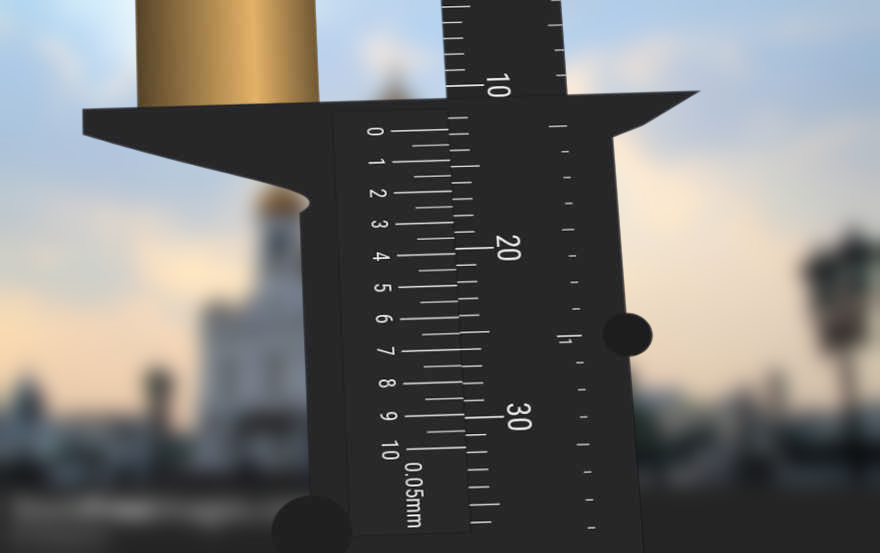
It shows 12.7 (mm)
